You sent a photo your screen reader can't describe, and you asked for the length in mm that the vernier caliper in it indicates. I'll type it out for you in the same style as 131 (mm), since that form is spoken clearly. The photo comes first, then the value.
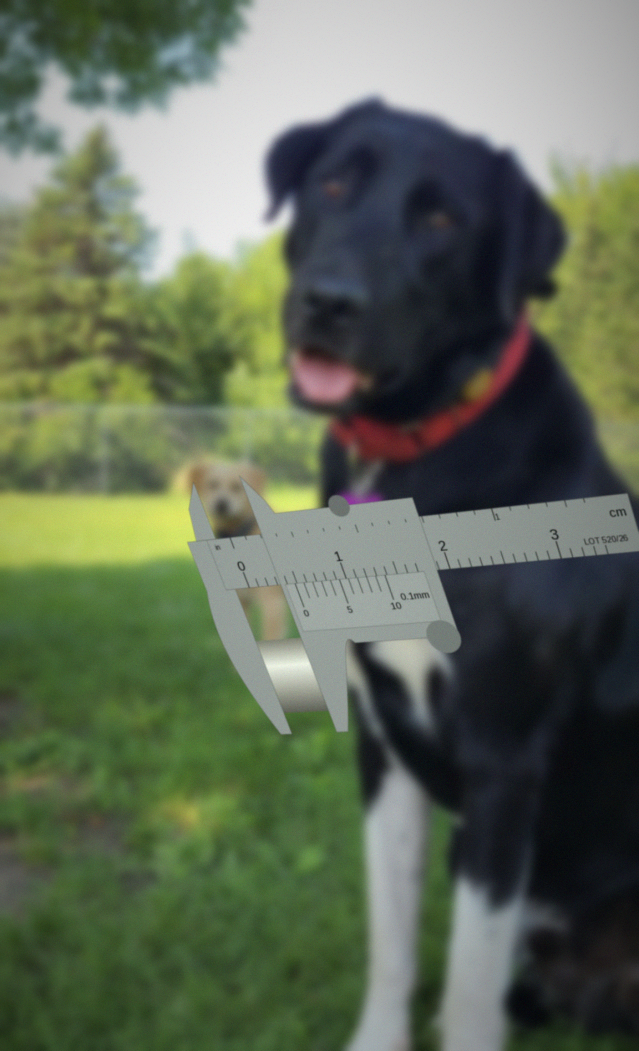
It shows 4.8 (mm)
